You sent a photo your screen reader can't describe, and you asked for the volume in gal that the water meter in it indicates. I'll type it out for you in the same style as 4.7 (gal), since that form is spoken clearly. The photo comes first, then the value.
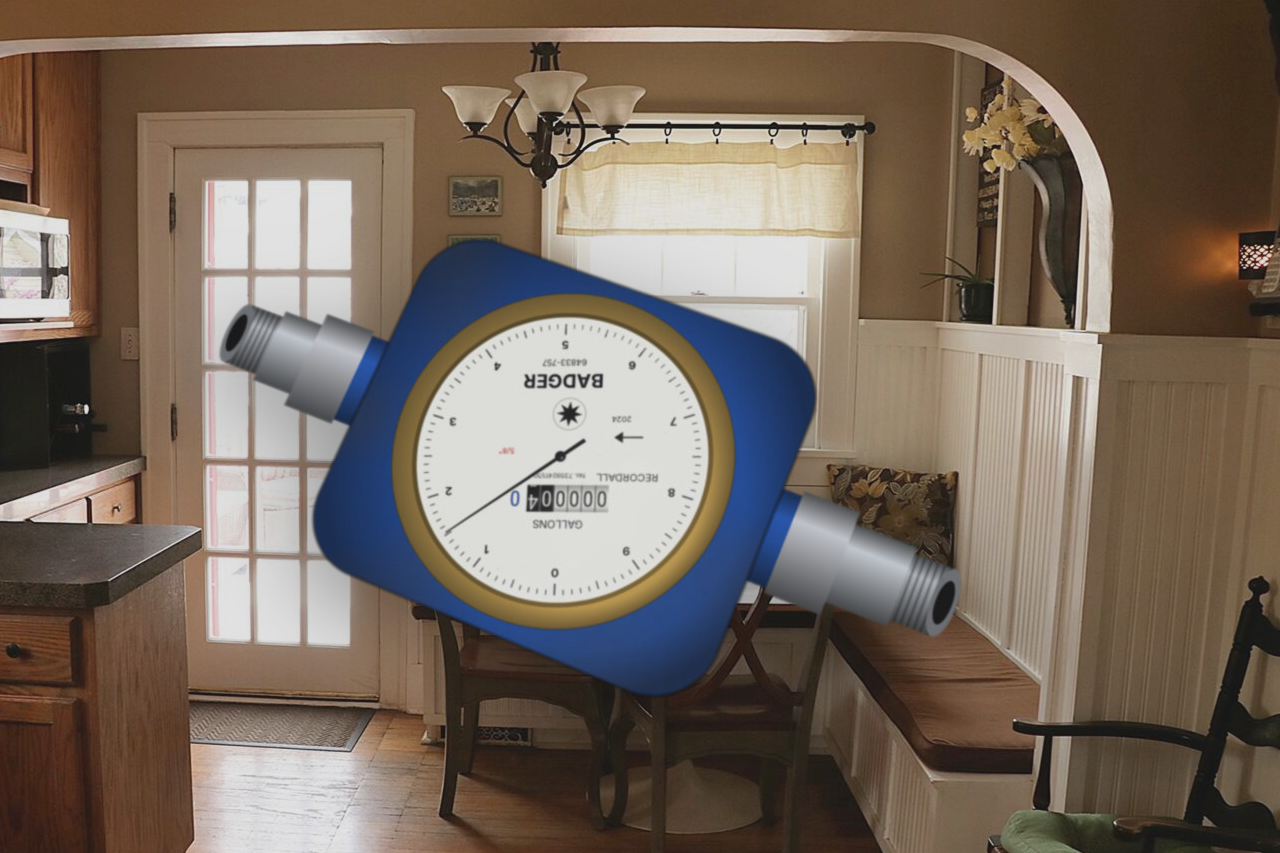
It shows 41.5 (gal)
